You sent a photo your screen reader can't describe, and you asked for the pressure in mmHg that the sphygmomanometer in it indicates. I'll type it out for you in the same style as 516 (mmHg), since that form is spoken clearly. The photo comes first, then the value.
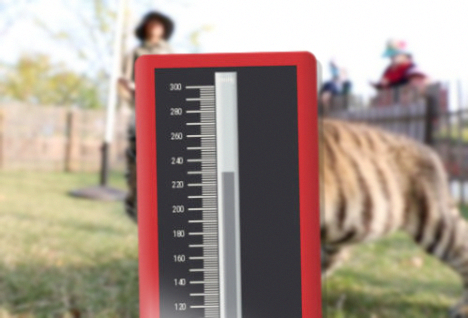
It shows 230 (mmHg)
